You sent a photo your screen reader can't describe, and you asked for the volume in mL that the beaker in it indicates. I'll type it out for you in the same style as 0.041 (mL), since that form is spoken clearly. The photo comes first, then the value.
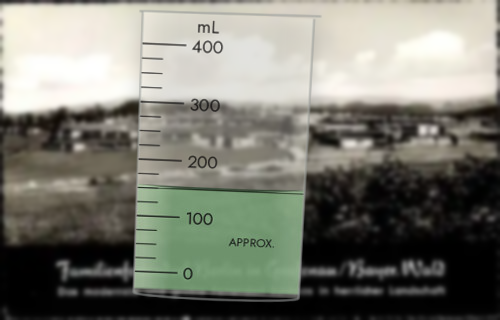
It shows 150 (mL)
